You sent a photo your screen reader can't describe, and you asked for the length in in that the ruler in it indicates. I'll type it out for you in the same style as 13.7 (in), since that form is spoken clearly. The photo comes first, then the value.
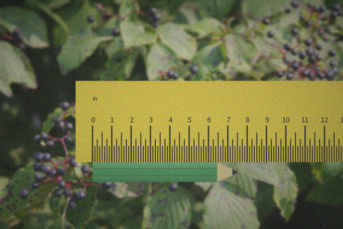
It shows 7.5 (in)
